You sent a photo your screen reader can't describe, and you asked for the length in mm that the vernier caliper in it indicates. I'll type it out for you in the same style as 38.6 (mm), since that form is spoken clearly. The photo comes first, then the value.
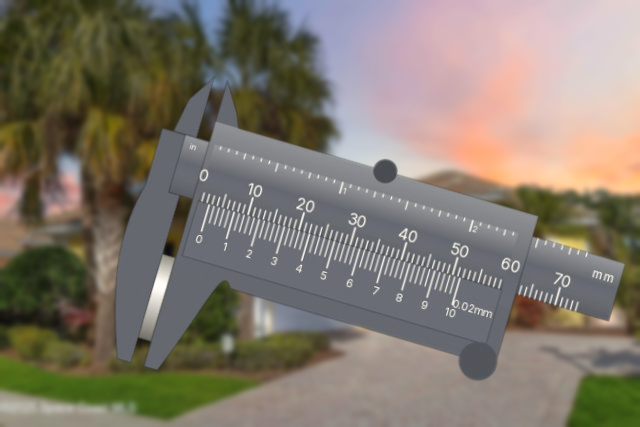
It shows 2.5 (mm)
